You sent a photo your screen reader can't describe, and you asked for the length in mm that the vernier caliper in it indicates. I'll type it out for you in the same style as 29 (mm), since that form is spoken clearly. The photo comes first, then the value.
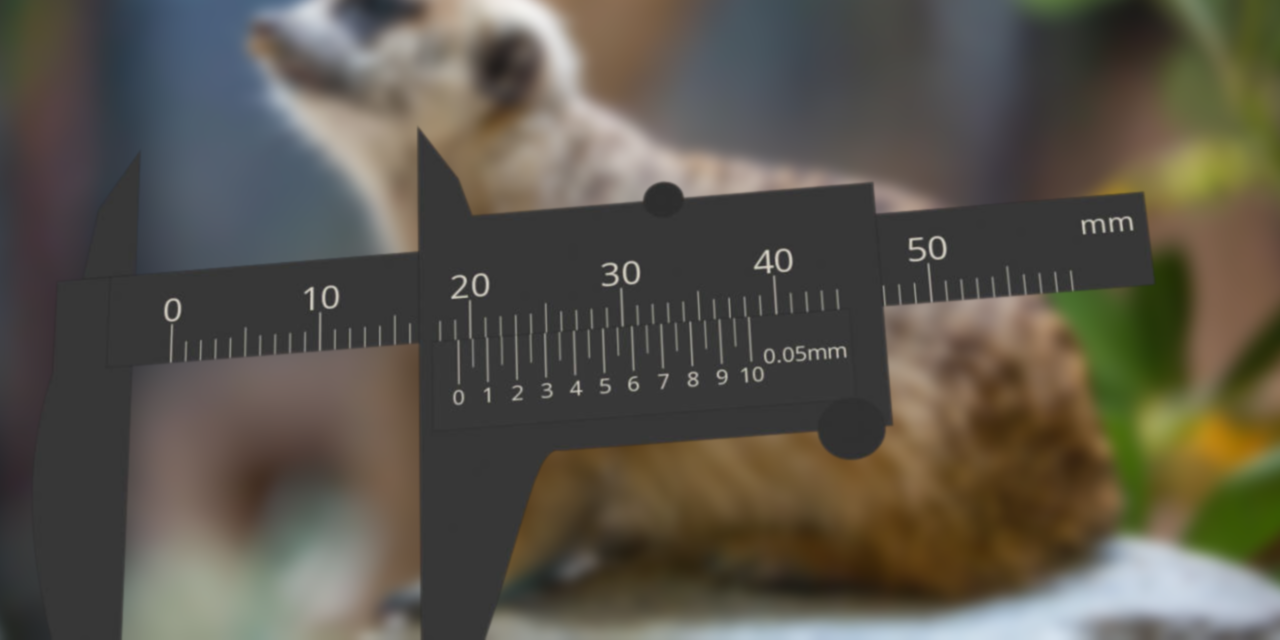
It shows 19.2 (mm)
